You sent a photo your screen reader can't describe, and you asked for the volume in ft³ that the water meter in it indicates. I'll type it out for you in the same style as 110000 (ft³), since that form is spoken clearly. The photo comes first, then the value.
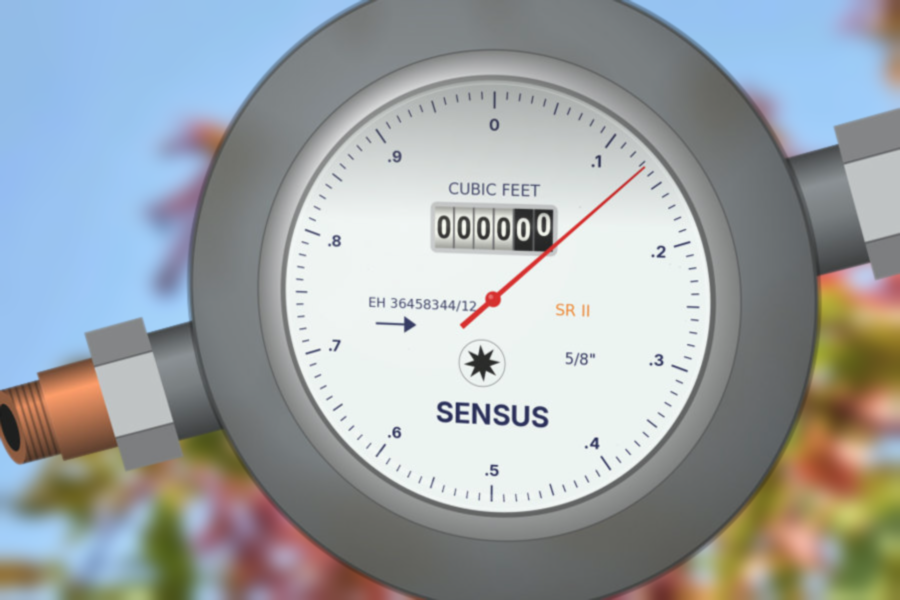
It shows 0.13 (ft³)
